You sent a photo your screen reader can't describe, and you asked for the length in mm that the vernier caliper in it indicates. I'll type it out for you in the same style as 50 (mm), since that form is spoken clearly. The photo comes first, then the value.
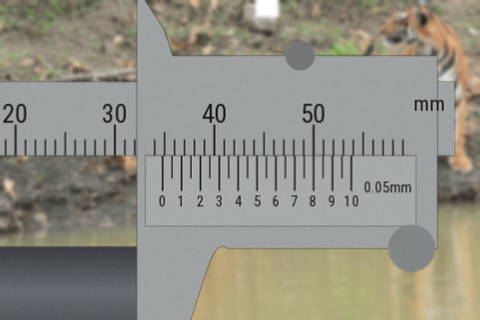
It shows 34.8 (mm)
